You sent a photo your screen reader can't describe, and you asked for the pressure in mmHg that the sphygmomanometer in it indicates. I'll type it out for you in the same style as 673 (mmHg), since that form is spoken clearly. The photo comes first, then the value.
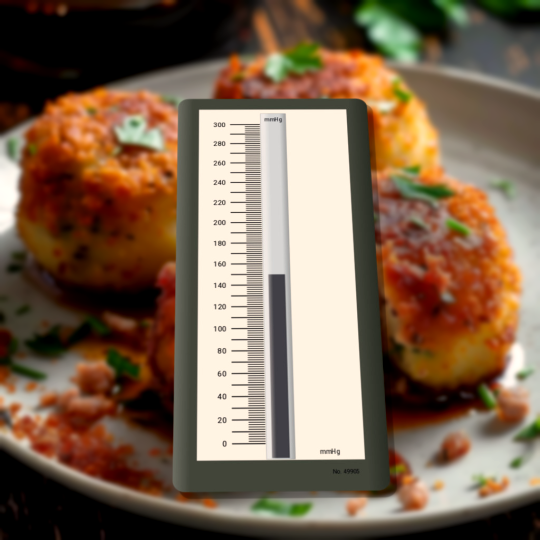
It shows 150 (mmHg)
